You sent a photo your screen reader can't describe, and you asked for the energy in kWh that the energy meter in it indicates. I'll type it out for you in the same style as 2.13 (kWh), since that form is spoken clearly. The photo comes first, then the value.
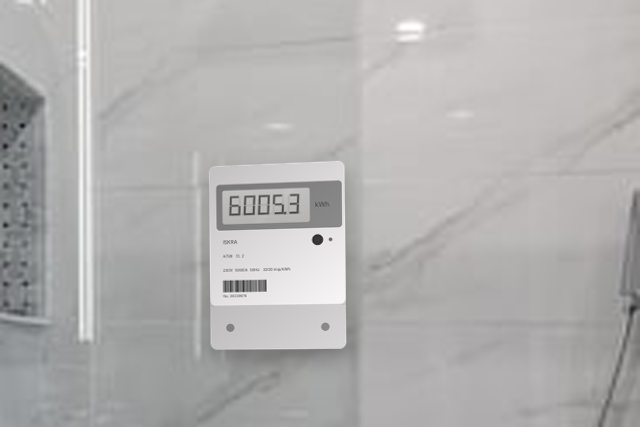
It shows 6005.3 (kWh)
